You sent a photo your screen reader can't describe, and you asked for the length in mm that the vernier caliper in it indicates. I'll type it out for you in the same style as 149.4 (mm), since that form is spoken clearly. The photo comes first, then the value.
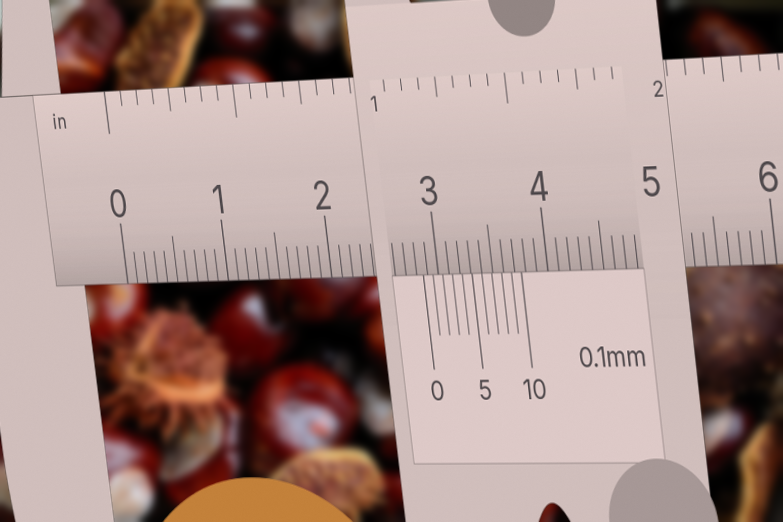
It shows 28.6 (mm)
